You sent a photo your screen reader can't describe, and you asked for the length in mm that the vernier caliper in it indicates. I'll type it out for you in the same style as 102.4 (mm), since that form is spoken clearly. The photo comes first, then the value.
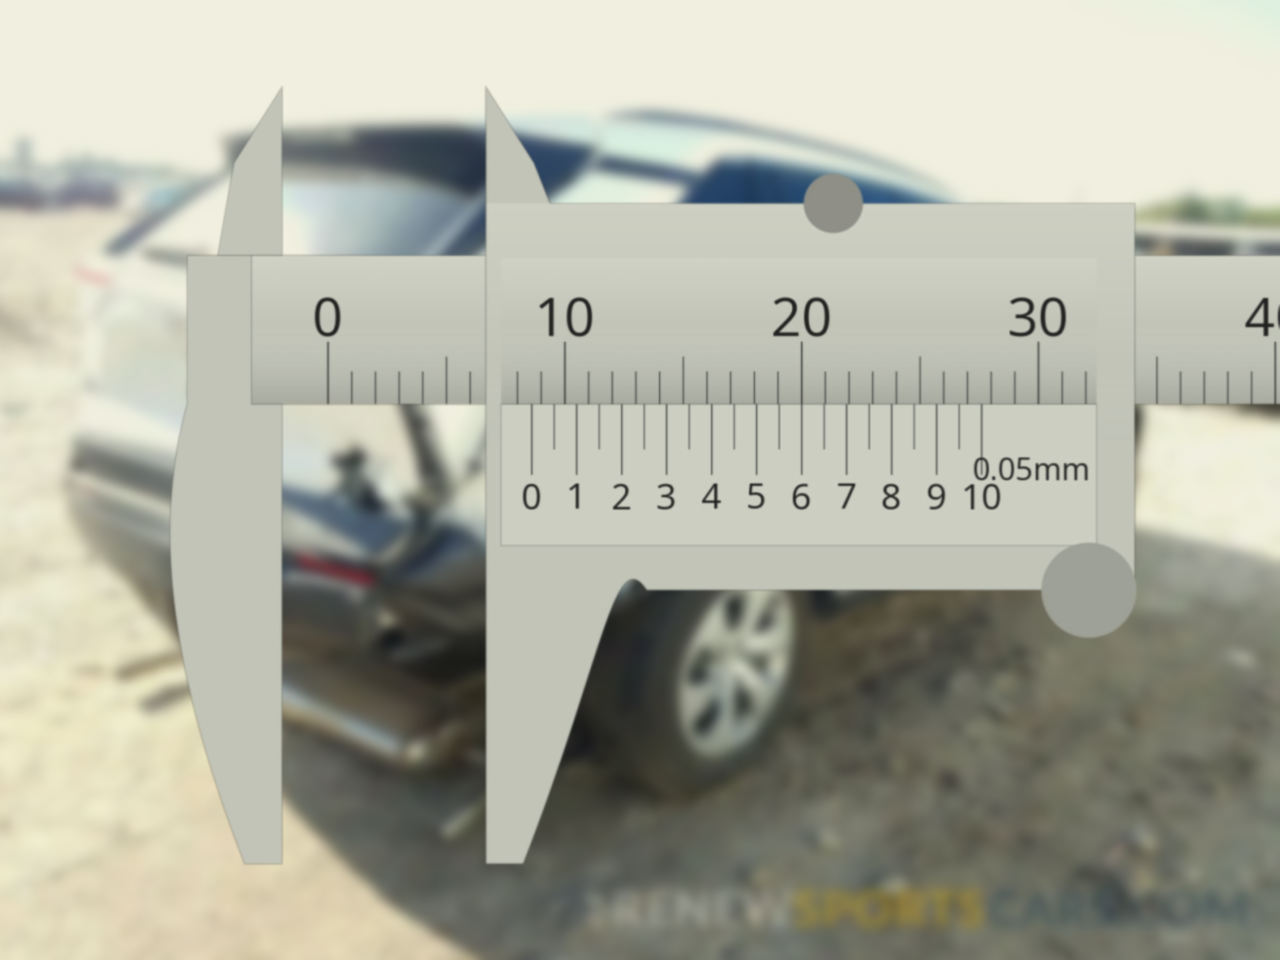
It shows 8.6 (mm)
